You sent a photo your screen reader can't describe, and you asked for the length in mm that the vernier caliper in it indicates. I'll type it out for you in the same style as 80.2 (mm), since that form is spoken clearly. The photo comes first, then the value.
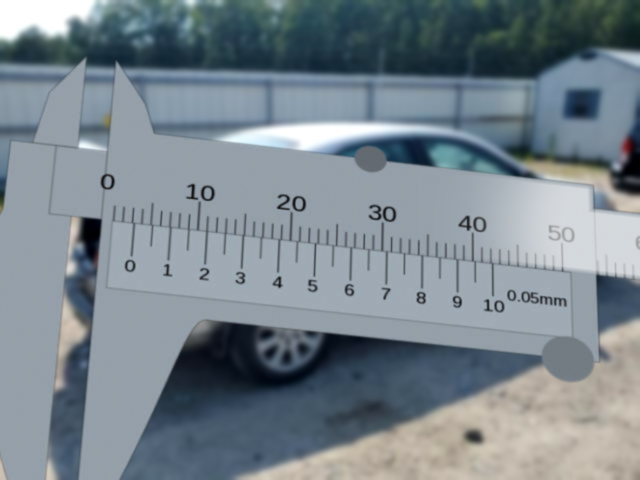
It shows 3.2 (mm)
